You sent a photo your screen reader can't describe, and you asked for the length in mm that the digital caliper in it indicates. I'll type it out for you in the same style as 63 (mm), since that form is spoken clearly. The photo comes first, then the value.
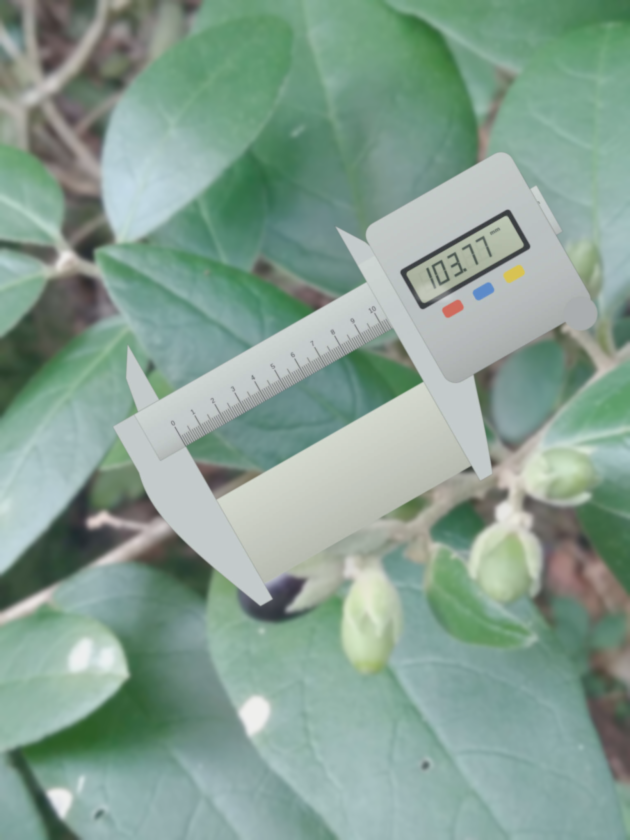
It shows 103.77 (mm)
